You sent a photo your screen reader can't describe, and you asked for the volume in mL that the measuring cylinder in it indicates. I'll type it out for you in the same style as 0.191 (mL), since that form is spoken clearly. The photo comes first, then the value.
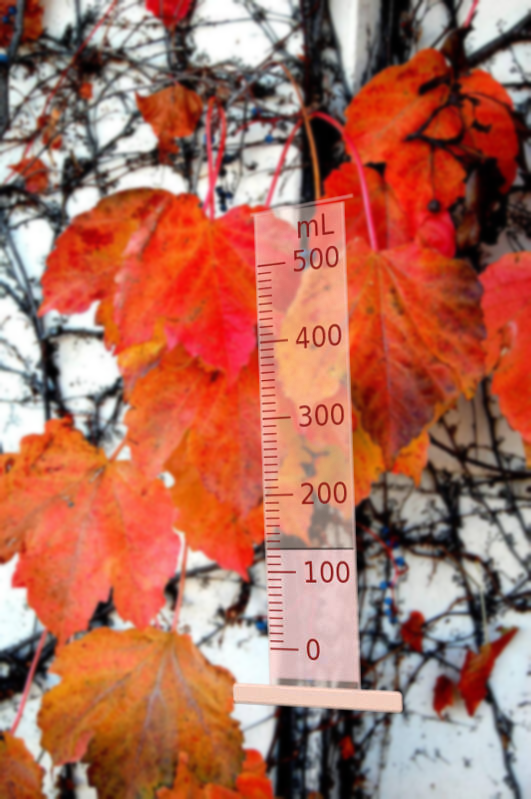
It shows 130 (mL)
